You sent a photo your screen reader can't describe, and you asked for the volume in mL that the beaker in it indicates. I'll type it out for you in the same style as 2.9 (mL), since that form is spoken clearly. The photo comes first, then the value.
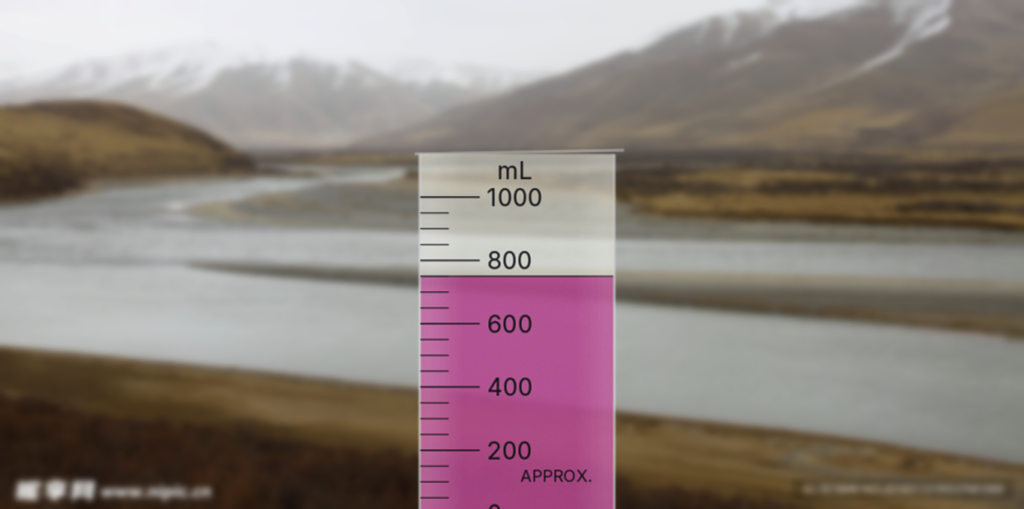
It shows 750 (mL)
